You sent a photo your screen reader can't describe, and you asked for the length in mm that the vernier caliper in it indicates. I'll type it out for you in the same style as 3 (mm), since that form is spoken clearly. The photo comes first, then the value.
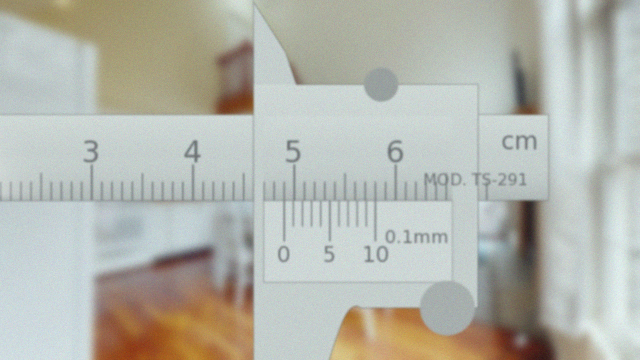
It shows 49.0 (mm)
